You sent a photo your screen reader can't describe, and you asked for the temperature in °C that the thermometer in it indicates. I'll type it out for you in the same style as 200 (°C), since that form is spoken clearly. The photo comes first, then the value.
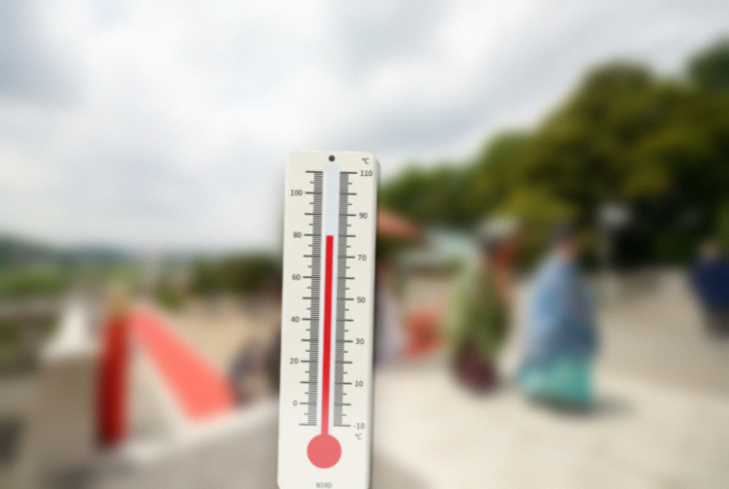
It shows 80 (°C)
